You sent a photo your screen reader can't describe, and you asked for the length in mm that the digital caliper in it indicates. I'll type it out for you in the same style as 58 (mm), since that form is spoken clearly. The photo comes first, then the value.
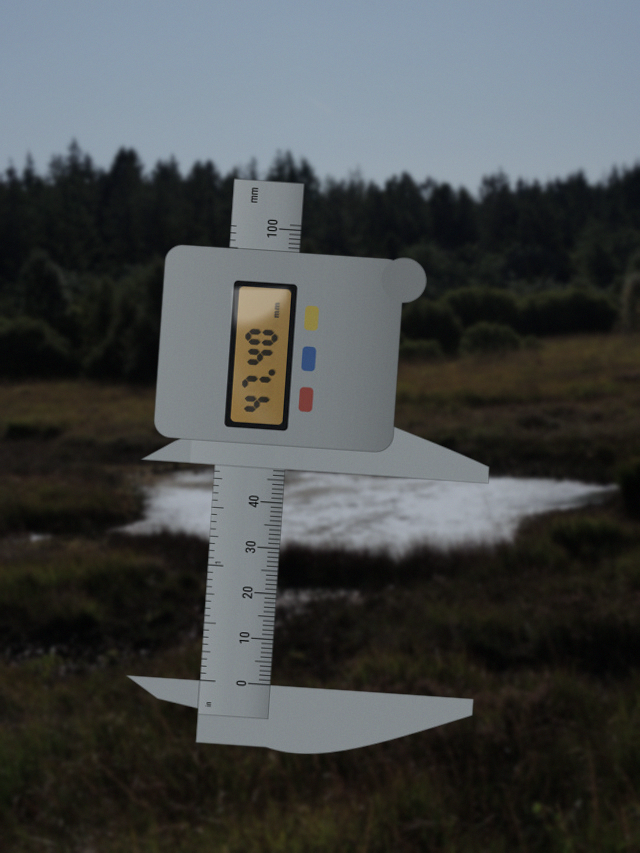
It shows 47.40 (mm)
